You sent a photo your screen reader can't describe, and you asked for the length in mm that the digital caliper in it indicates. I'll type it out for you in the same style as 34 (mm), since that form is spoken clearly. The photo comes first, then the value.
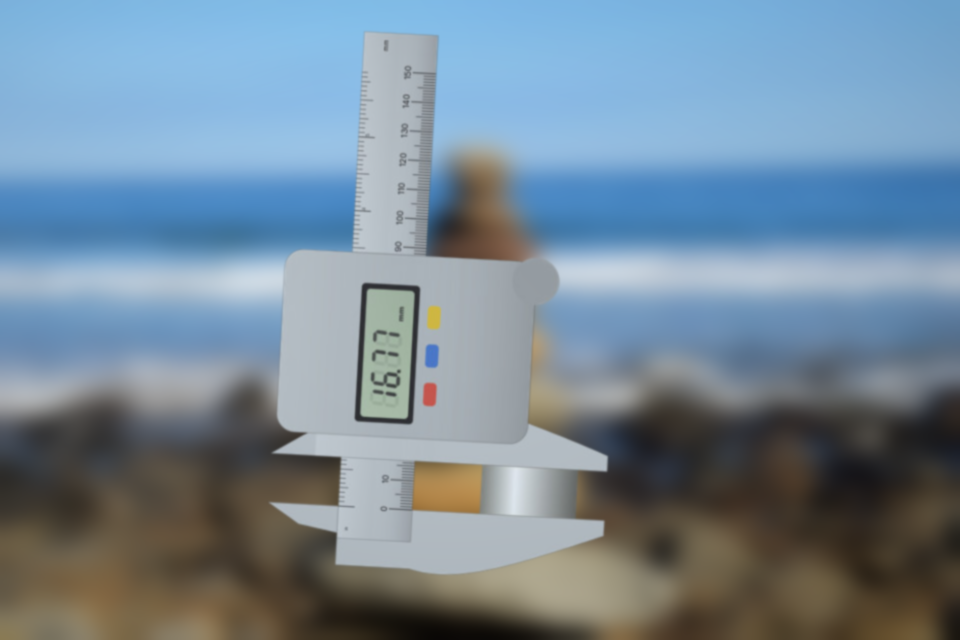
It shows 16.77 (mm)
